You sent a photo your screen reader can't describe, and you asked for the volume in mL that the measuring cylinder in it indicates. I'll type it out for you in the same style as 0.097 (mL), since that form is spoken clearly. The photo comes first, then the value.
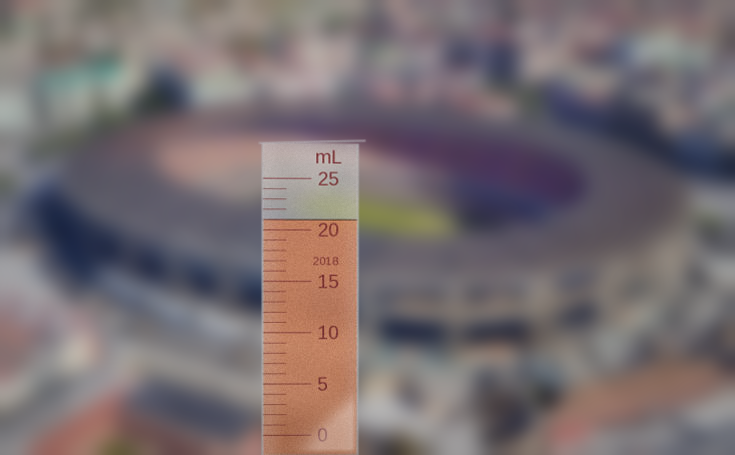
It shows 21 (mL)
